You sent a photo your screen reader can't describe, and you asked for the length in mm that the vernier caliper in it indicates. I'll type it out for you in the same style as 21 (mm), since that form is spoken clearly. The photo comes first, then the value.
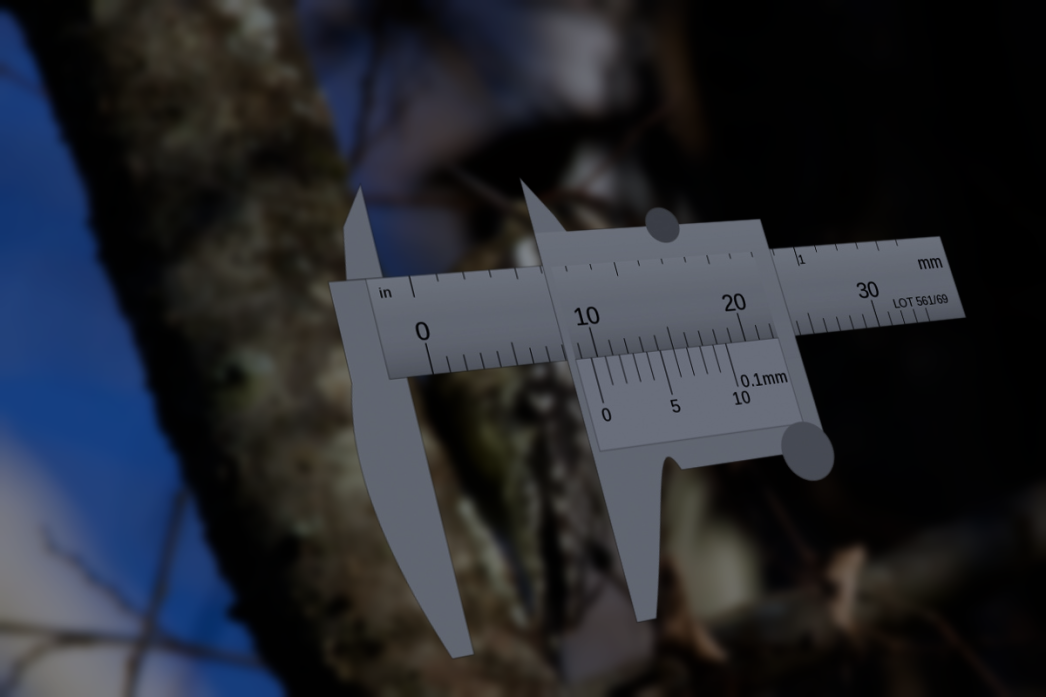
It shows 9.6 (mm)
